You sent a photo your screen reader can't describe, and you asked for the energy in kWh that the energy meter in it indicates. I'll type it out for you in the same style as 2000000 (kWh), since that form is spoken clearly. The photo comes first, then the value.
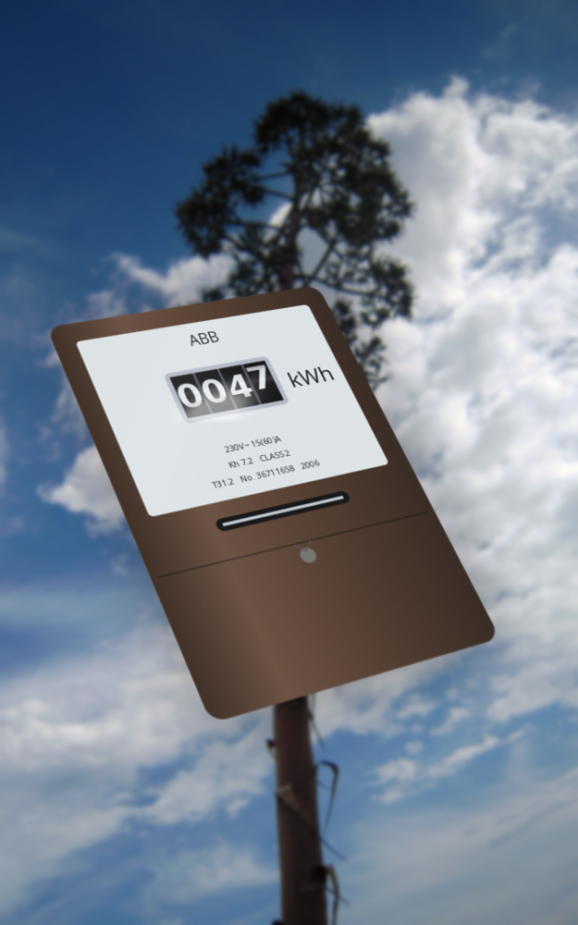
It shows 47 (kWh)
